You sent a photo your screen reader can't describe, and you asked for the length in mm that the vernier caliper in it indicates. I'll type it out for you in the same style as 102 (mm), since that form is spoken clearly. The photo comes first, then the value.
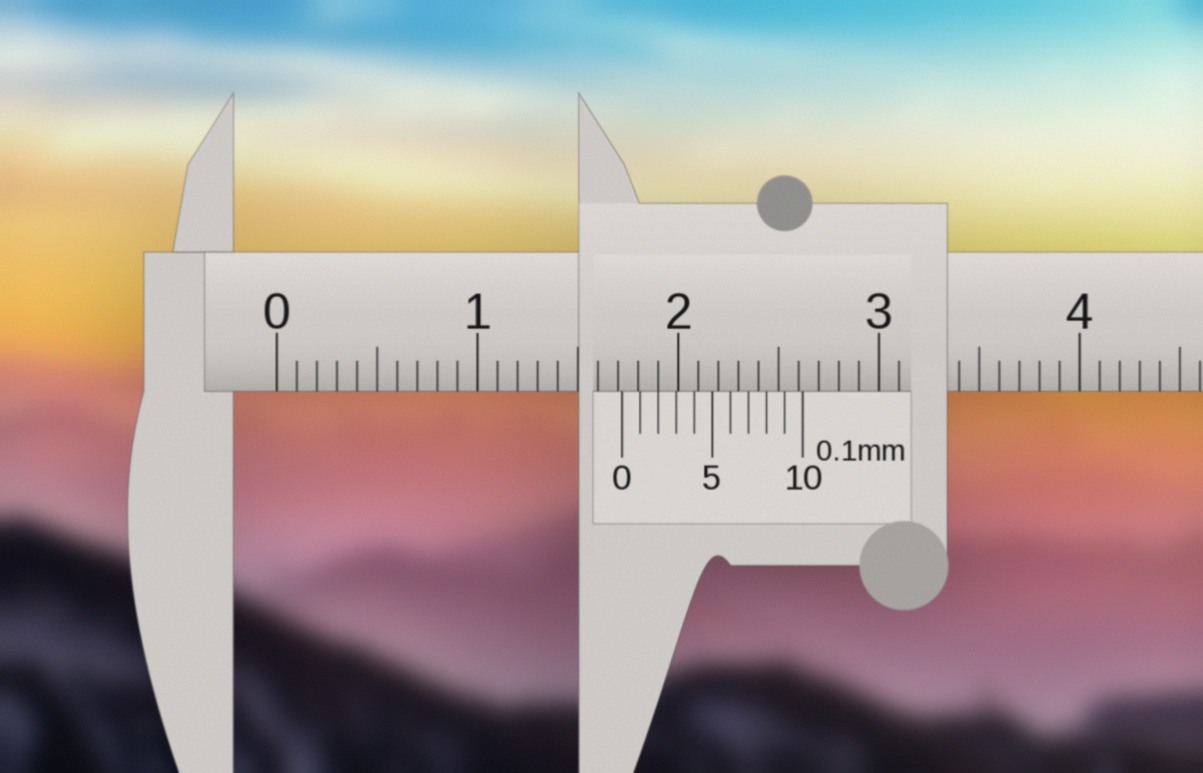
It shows 17.2 (mm)
